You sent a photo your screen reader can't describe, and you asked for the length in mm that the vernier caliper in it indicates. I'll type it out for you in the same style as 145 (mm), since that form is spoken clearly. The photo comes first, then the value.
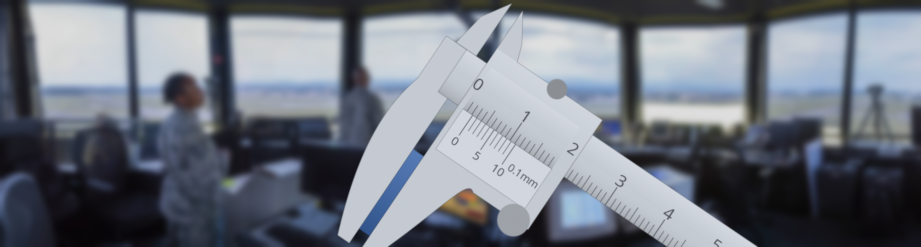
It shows 2.2 (mm)
